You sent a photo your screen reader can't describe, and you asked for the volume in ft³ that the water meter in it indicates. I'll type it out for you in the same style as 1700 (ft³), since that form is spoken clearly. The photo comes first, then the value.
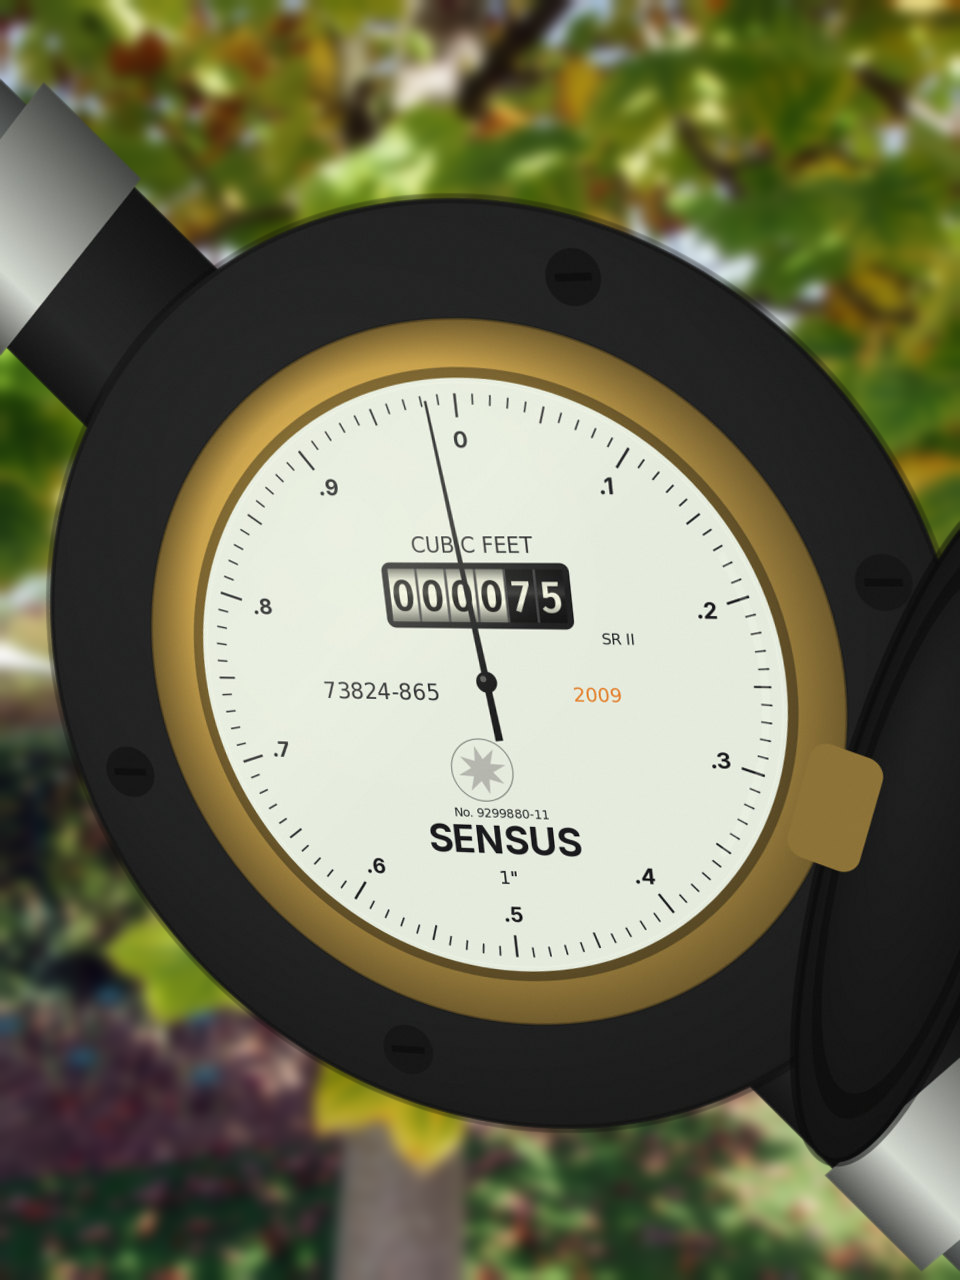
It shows 74.98 (ft³)
